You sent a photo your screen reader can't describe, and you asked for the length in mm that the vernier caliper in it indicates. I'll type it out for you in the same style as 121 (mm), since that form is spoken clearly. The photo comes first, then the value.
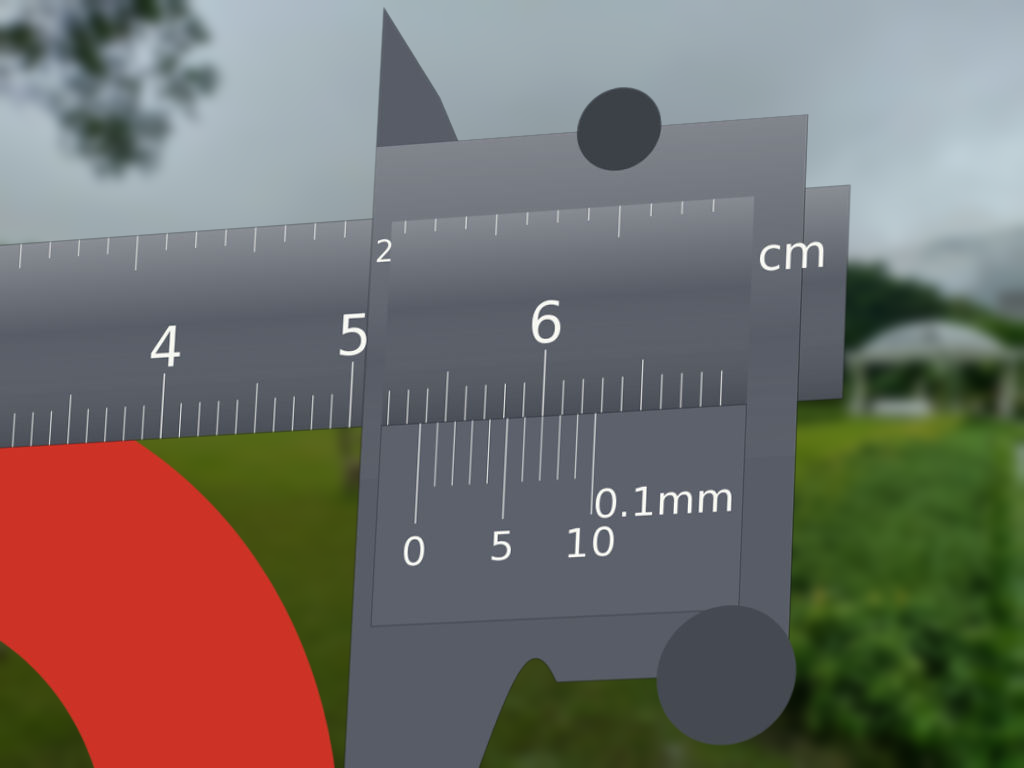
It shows 53.7 (mm)
